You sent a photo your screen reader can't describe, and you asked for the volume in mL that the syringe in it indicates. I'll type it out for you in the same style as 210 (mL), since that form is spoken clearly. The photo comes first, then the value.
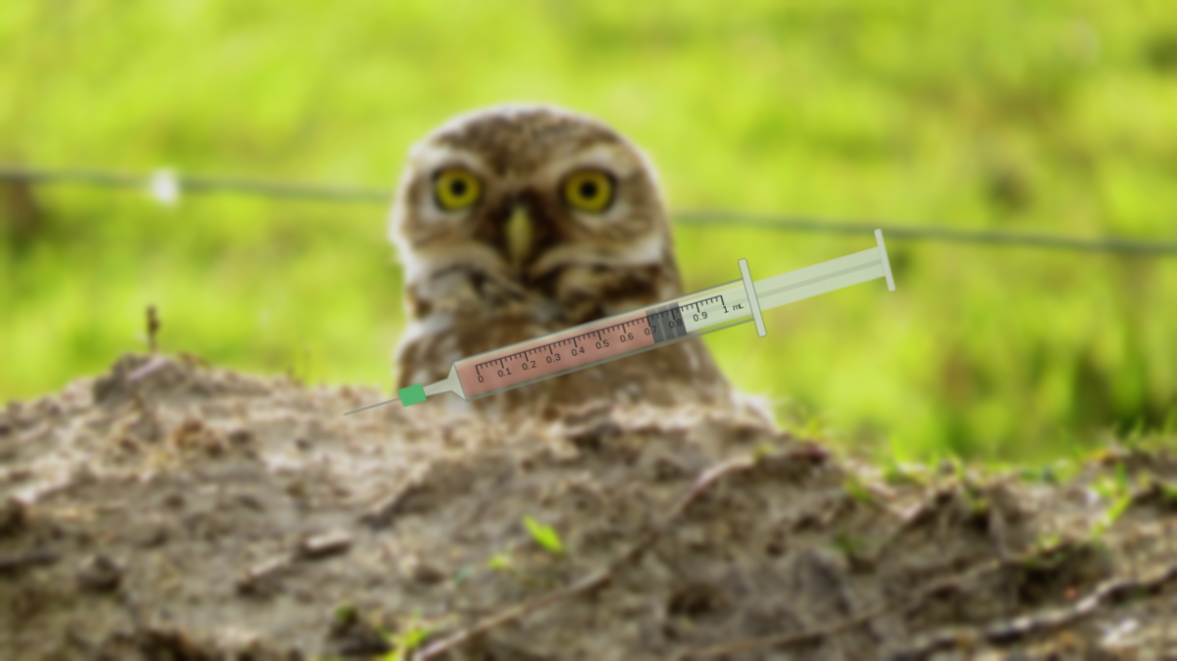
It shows 0.7 (mL)
